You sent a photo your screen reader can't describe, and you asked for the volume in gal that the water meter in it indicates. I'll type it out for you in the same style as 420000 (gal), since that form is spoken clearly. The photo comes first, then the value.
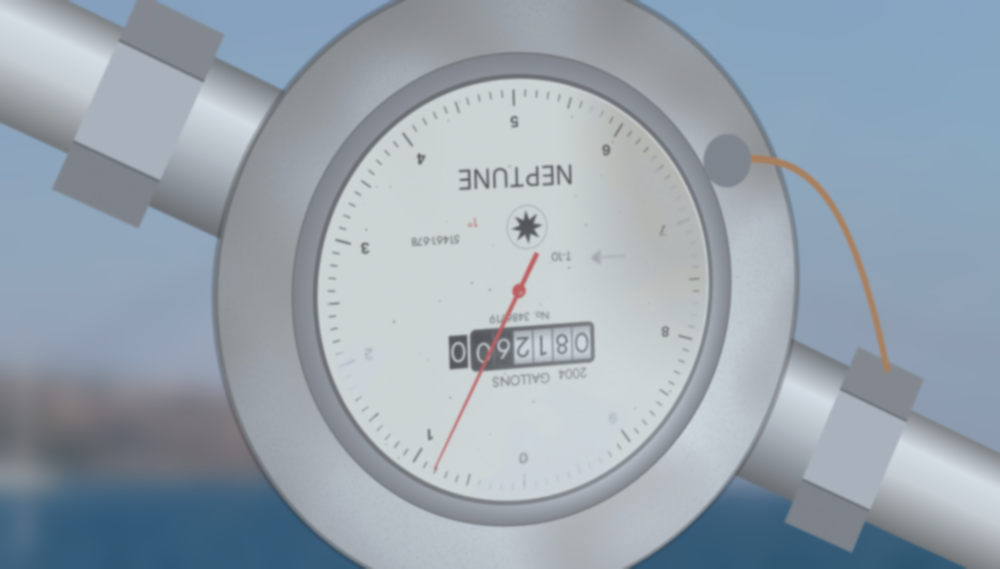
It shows 812600.8 (gal)
